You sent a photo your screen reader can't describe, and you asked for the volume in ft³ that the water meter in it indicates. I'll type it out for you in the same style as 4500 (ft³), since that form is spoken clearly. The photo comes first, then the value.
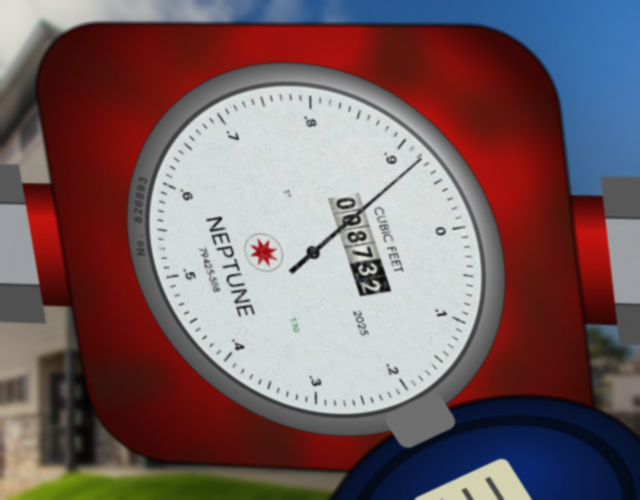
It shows 8731.92 (ft³)
